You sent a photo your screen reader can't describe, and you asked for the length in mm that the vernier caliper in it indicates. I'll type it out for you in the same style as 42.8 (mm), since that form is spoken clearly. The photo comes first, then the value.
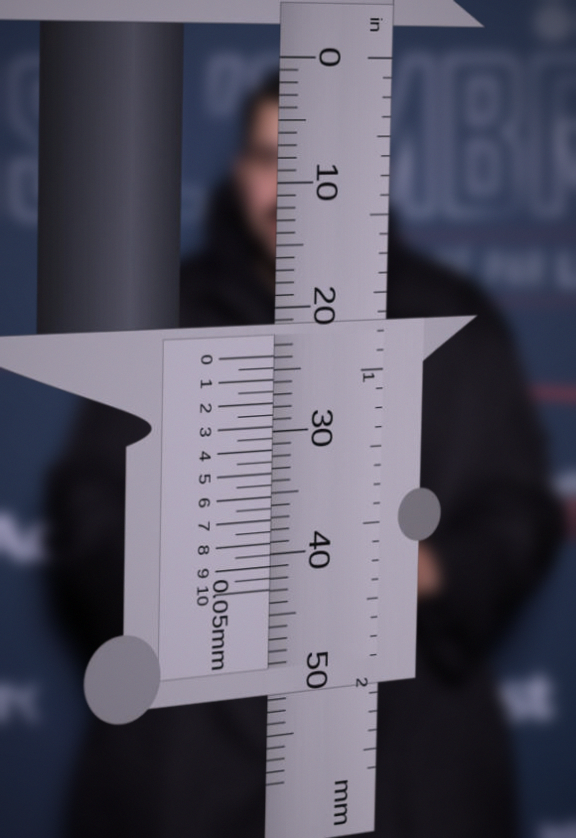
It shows 23.9 (mm)
